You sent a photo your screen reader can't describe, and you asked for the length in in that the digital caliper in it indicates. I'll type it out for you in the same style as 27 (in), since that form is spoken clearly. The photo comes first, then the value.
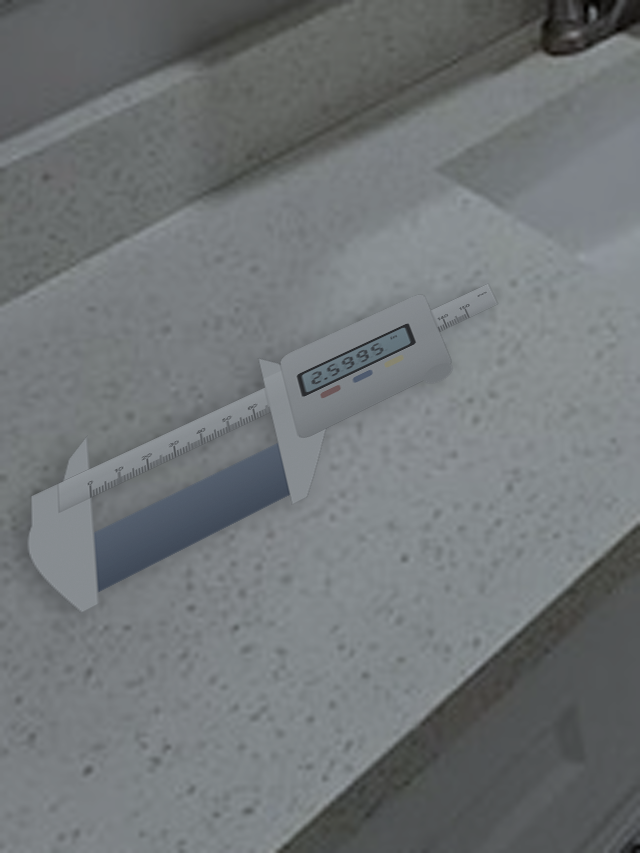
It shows 2.5995 (in)
